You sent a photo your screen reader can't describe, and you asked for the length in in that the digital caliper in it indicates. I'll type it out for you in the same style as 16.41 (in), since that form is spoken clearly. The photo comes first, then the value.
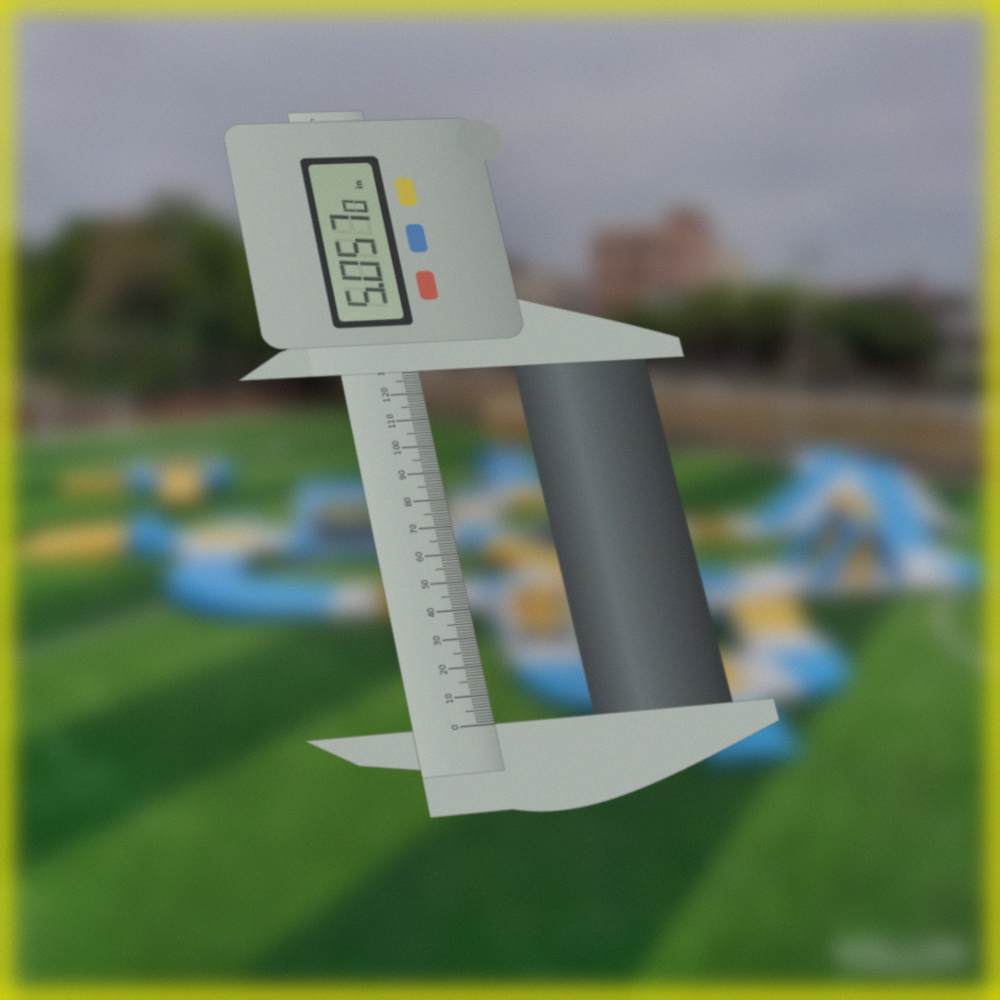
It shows 5.0570 (in)
